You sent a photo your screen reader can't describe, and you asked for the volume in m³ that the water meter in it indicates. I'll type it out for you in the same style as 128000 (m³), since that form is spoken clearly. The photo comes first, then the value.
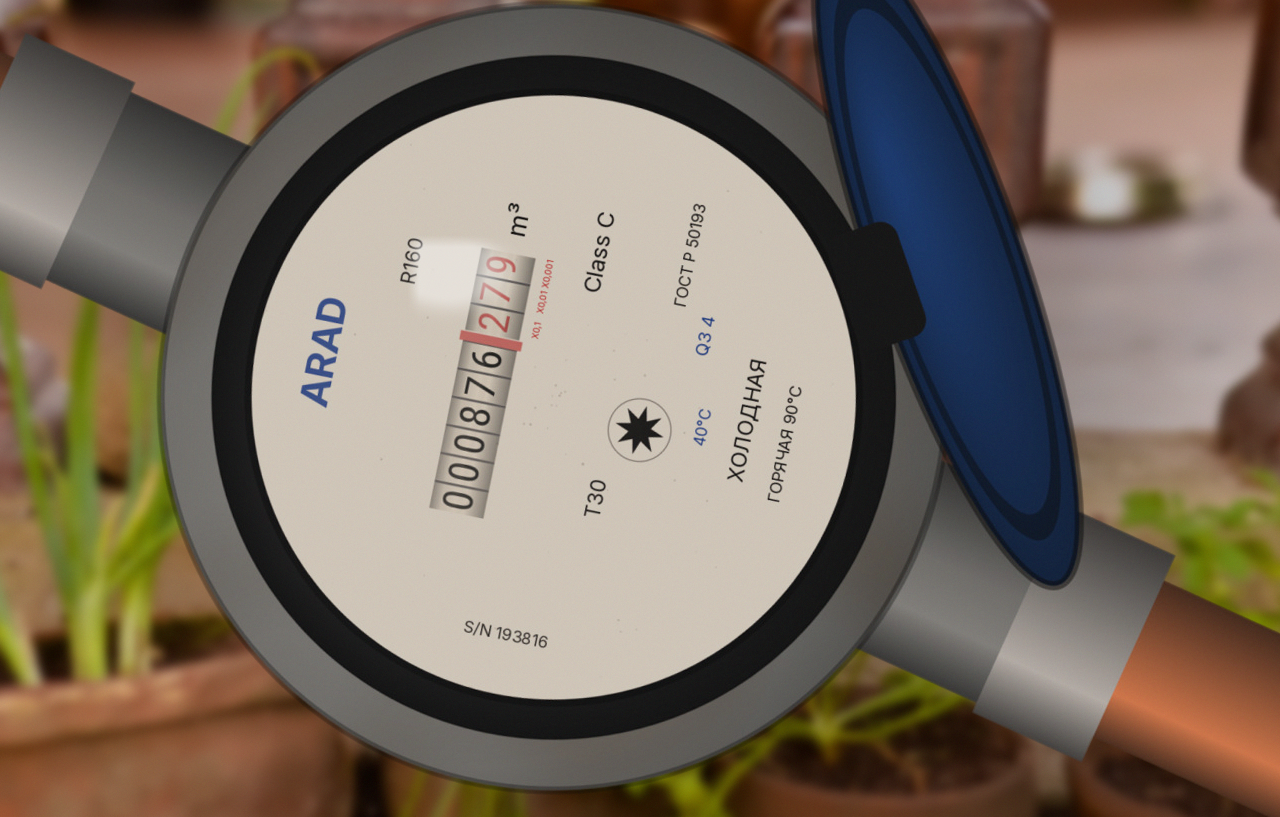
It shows 876.279 (m³)
